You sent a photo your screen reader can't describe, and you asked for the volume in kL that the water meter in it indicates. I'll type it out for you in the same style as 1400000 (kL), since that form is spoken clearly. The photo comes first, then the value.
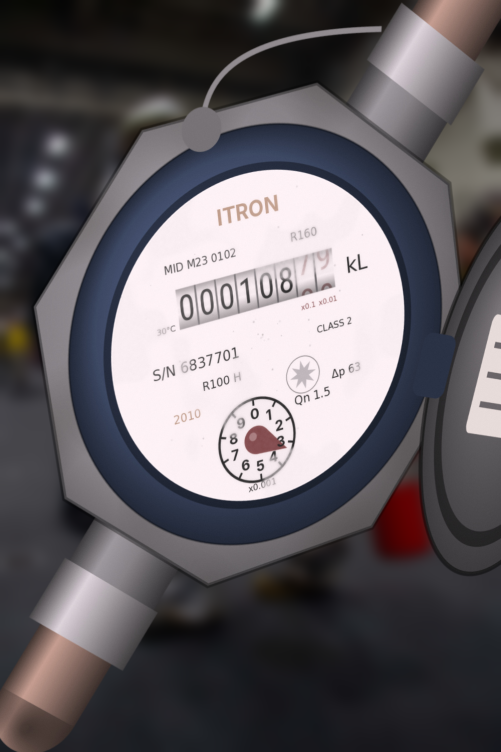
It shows 108.793 (kL)
